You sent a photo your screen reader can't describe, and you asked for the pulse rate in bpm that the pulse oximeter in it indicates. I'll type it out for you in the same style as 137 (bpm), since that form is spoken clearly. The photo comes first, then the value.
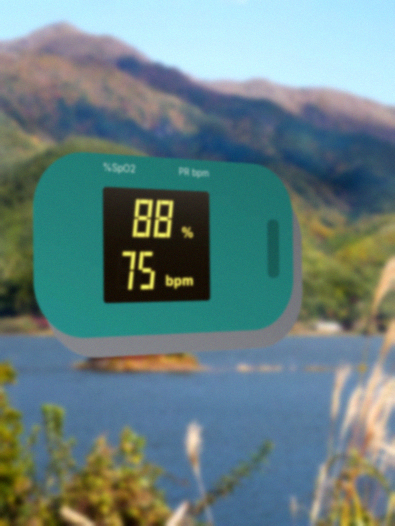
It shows 75 (bpm)
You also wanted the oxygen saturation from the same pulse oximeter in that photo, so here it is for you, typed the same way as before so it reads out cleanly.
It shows 88 (%)
